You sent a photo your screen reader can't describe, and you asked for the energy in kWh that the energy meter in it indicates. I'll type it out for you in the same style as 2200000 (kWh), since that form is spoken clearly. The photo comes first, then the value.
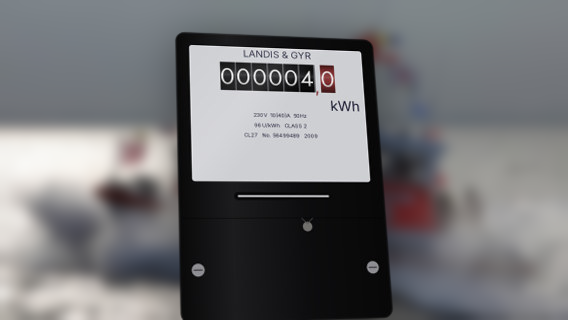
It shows 4.0 (kWh)
